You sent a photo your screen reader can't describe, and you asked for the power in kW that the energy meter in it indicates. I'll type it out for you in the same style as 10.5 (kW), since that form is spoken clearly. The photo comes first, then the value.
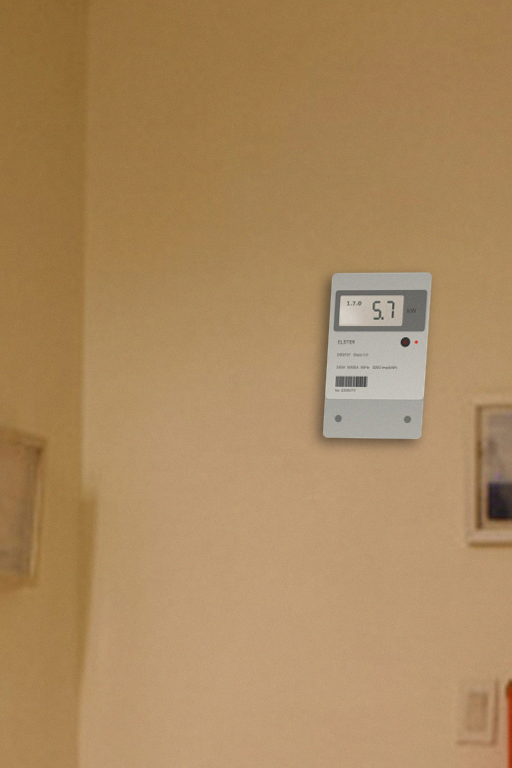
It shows 5.7 (kW)
